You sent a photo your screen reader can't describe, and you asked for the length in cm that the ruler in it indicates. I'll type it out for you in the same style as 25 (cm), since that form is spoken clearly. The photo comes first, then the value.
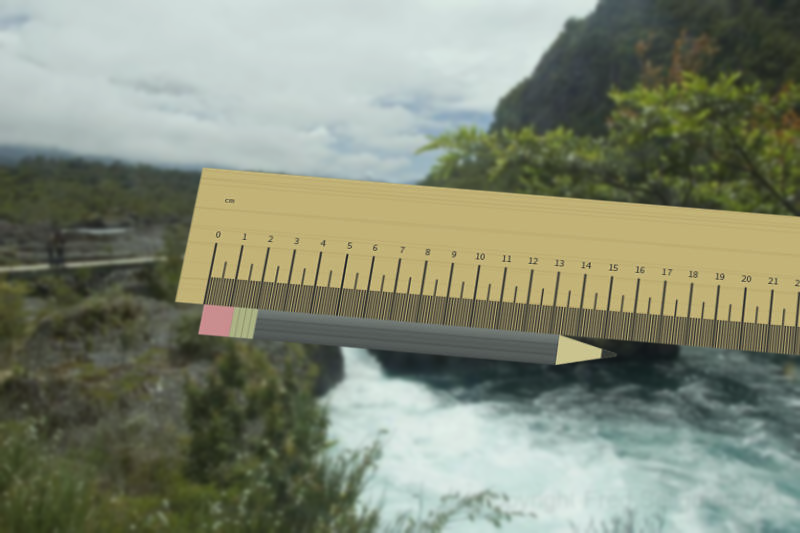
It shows 15.5 (cm)
